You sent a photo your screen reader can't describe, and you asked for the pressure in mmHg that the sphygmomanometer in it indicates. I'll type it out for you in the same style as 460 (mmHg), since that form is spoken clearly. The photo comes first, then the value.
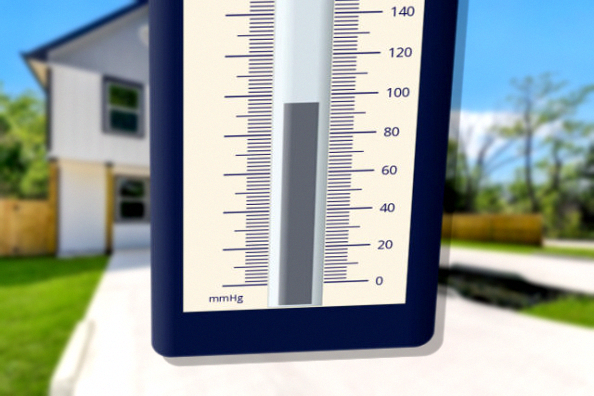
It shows 96 (mmHg)
